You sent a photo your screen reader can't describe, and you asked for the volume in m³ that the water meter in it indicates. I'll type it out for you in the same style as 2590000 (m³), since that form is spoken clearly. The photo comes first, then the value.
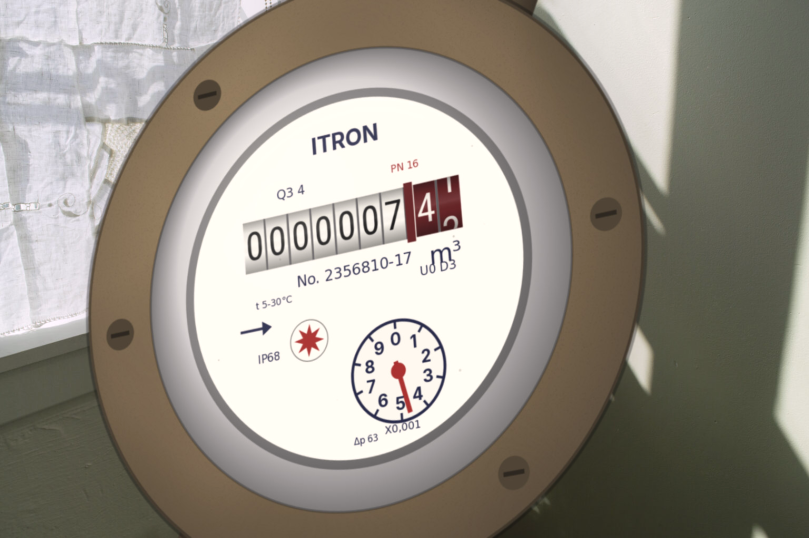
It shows 7.414 (m³)
